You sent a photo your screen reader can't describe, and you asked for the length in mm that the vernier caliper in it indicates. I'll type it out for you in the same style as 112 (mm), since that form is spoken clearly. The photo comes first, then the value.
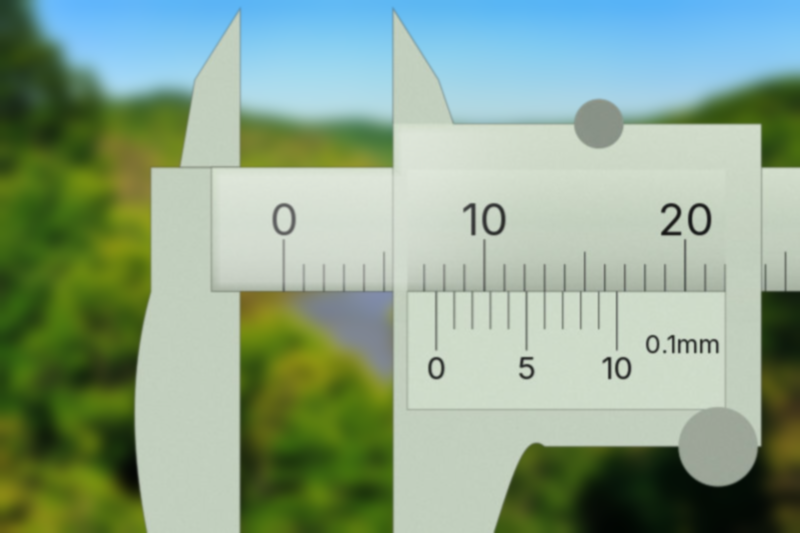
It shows 7.6 (mm)
